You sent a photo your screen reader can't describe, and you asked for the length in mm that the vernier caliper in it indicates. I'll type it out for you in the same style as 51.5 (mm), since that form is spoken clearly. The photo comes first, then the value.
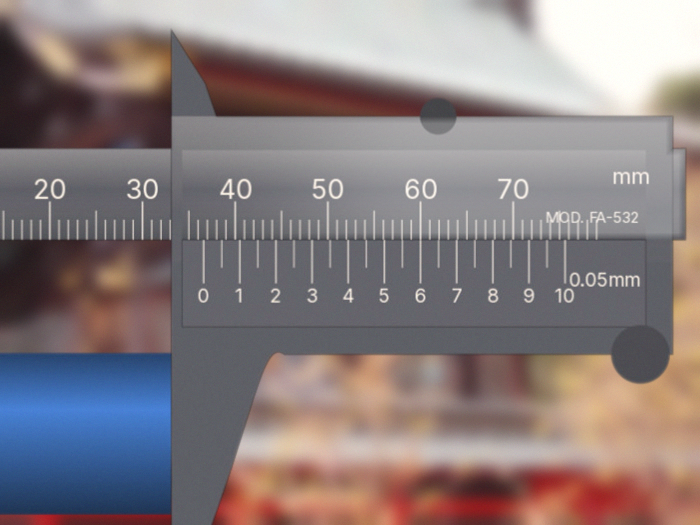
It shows 36.6 (mm)
